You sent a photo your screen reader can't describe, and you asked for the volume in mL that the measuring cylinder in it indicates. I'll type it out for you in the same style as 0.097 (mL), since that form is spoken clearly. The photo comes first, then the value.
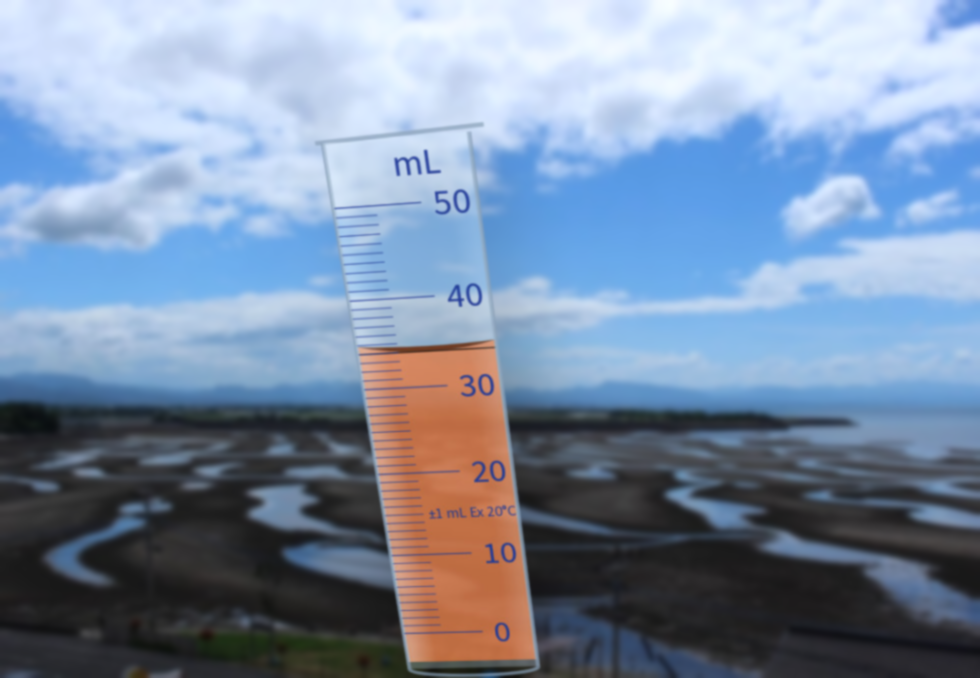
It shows 34 (mL)
